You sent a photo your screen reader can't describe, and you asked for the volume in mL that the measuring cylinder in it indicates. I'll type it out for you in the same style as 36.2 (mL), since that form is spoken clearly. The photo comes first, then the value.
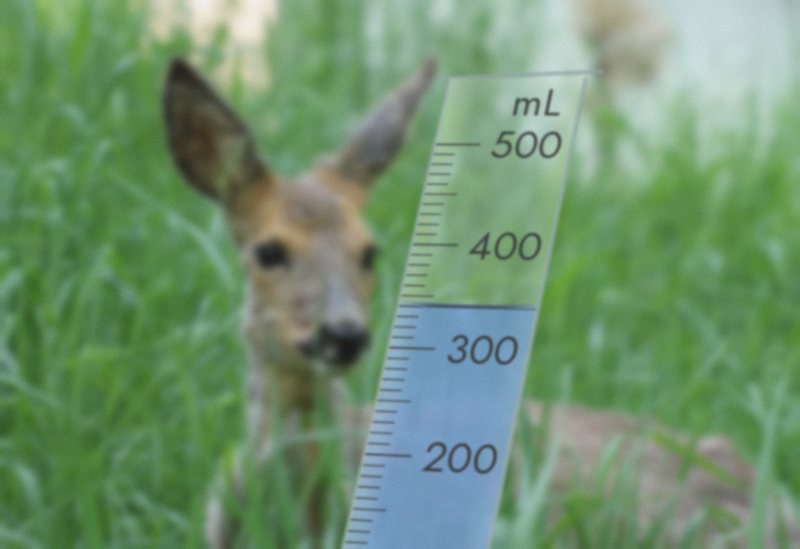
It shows 340 (mL)
